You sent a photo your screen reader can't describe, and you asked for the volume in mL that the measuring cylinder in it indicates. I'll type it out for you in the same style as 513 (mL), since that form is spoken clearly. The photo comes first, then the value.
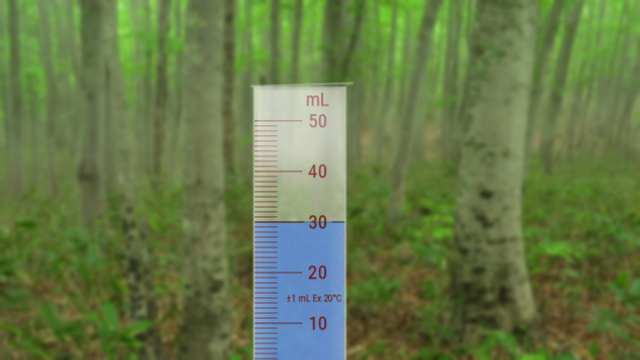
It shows 30 (mL)
